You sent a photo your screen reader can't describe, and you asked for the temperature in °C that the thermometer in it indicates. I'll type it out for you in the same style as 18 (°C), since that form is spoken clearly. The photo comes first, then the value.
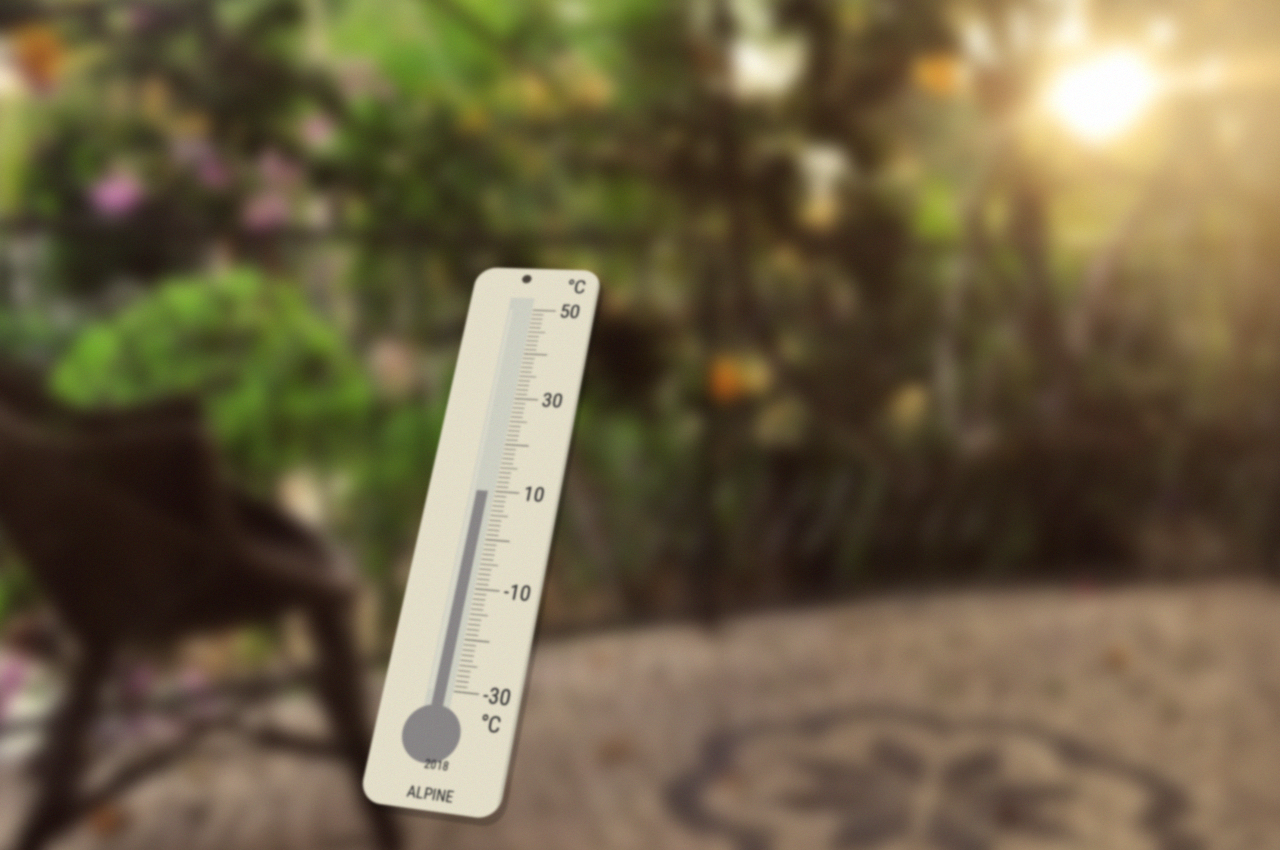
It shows 10 (°C)
